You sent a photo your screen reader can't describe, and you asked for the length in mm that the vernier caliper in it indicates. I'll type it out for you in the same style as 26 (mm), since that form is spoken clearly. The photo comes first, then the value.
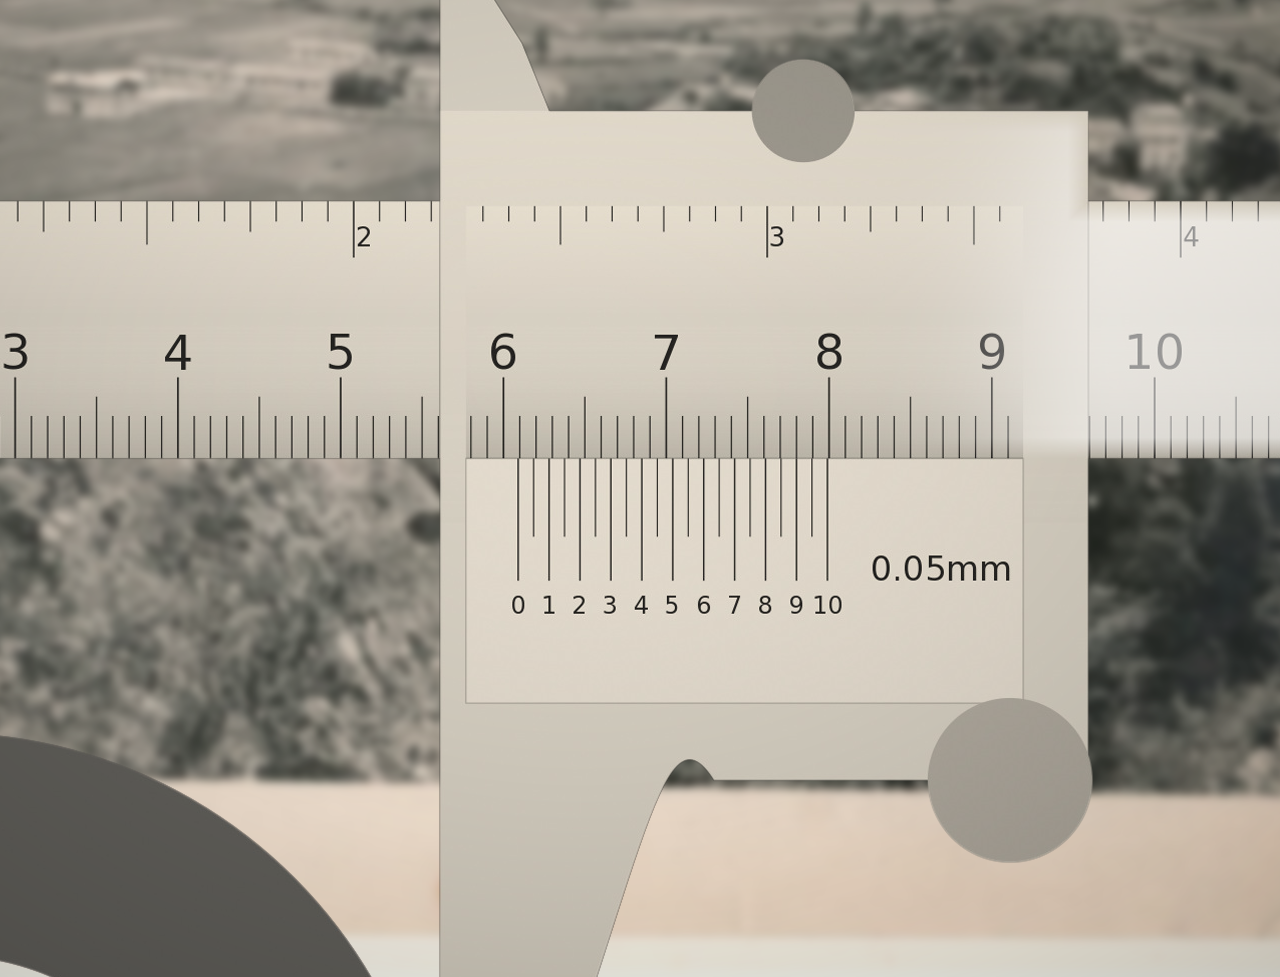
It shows 60.9 (mm)
